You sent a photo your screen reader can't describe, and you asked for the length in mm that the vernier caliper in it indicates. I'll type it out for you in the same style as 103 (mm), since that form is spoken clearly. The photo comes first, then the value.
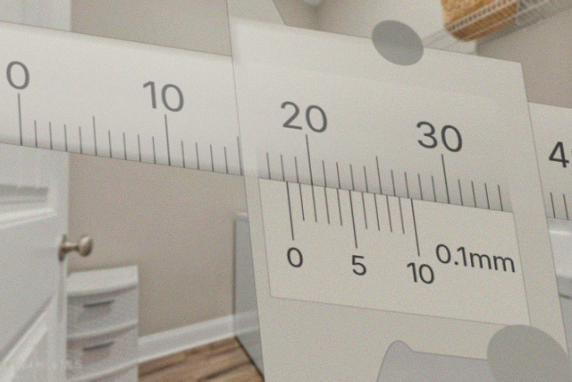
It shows 18.2 (mm)
